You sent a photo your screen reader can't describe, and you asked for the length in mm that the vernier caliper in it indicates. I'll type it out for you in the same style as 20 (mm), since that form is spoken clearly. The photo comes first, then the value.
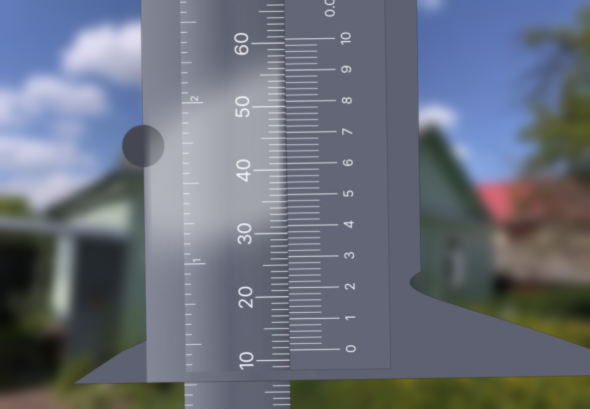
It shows 11.6 (mm)
